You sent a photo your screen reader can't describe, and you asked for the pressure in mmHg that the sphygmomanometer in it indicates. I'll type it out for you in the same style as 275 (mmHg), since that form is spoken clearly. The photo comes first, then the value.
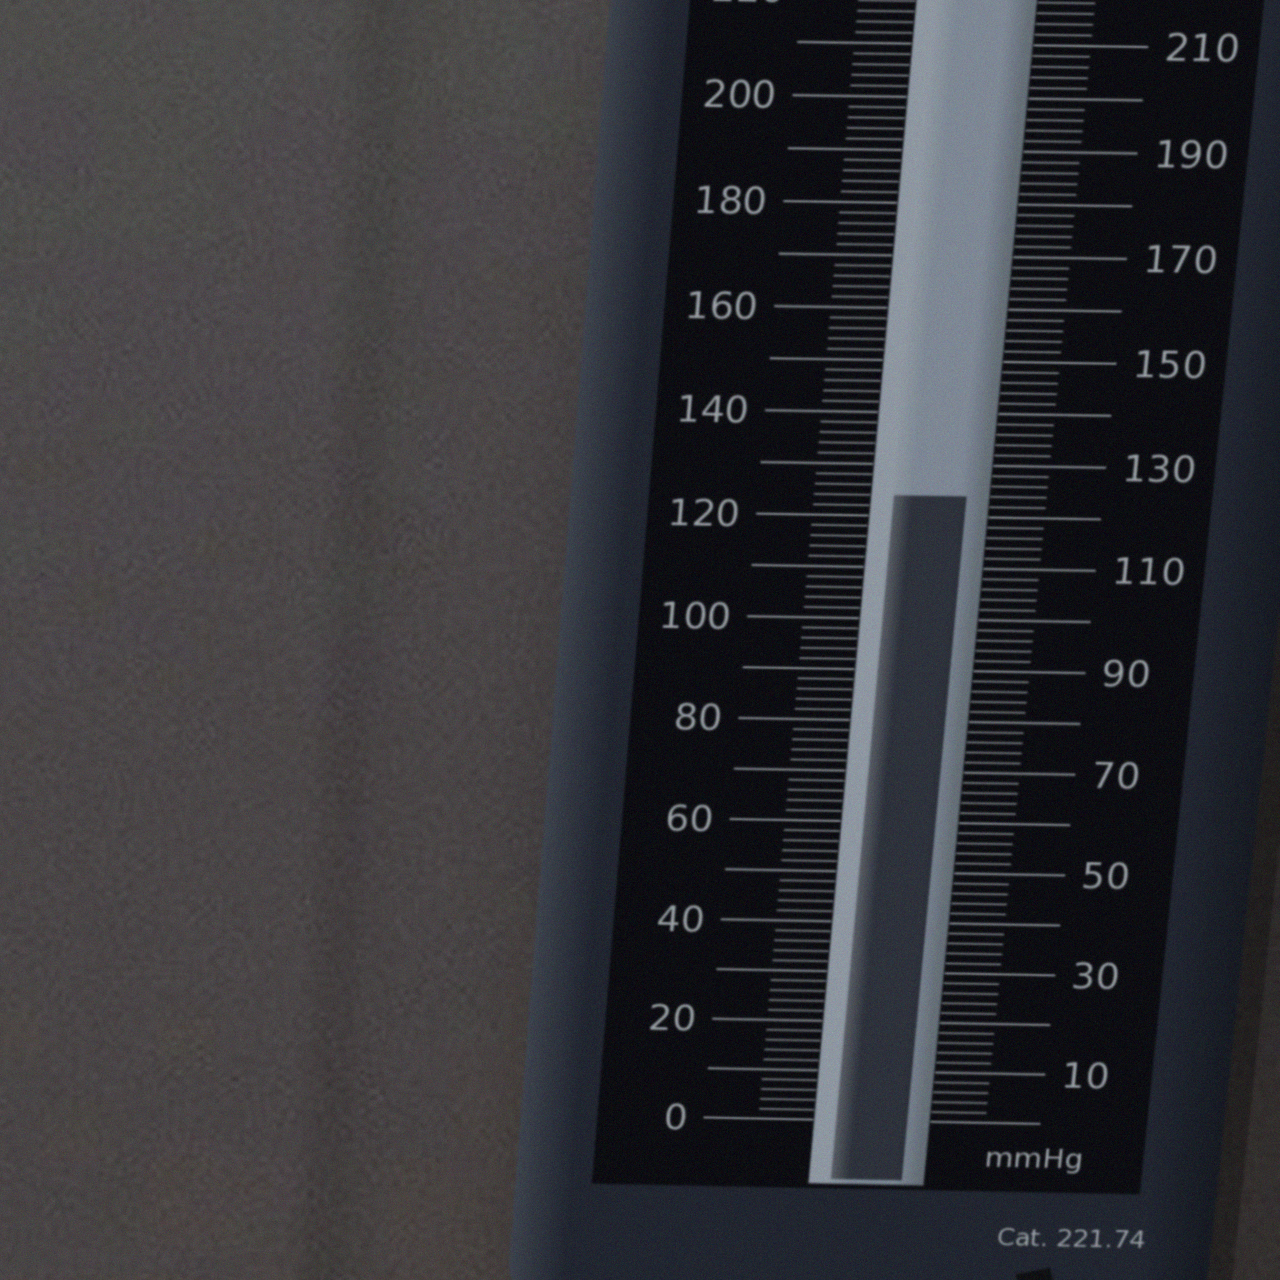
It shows 124 (mmHg)
